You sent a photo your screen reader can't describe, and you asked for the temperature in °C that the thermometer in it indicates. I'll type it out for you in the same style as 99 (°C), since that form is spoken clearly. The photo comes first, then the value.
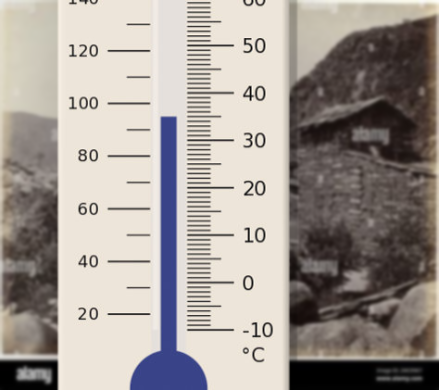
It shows 35 (°C)
